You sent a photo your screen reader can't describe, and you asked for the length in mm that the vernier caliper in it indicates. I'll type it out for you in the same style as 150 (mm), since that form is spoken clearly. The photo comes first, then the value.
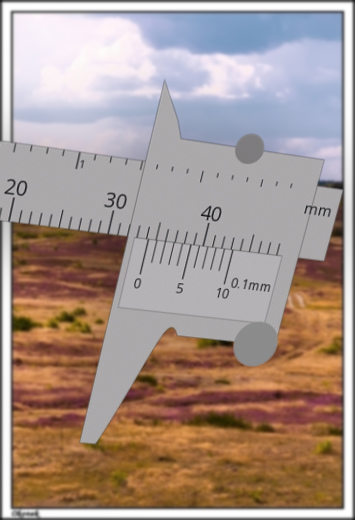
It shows 34.2 (mm)
